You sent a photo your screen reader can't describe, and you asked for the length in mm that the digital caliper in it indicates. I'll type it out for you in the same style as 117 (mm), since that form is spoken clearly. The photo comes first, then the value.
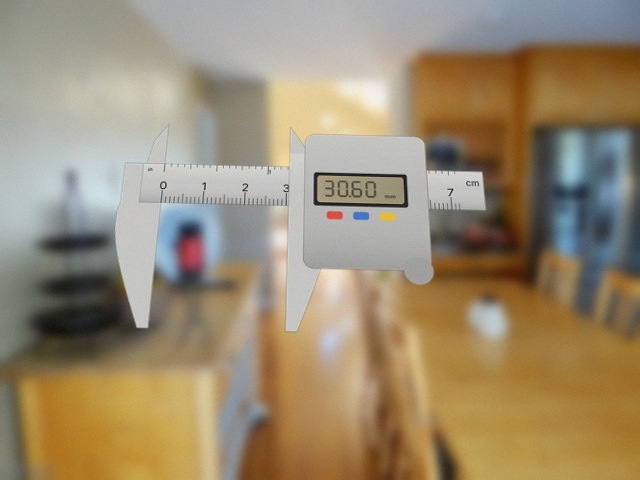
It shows 30.60 (mm)
